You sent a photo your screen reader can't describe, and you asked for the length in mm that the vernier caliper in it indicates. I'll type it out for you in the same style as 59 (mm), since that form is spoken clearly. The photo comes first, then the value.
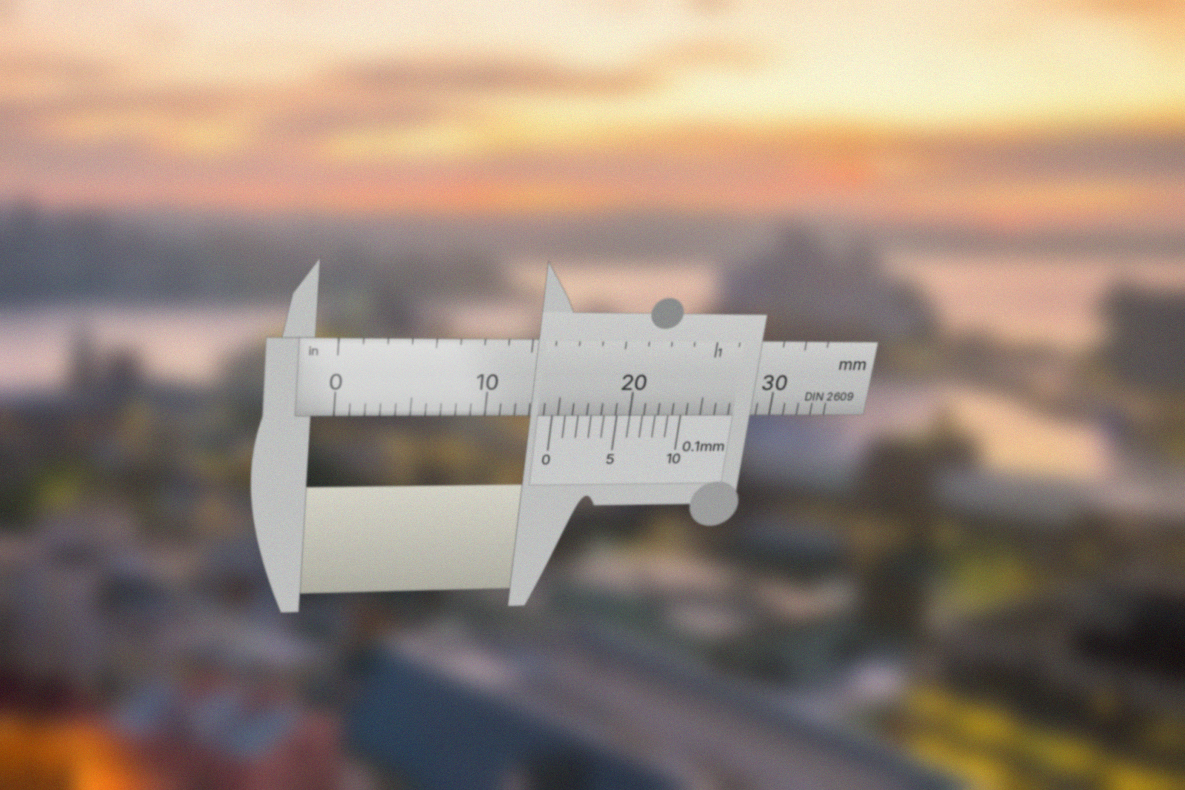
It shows 14.6 (mm)
